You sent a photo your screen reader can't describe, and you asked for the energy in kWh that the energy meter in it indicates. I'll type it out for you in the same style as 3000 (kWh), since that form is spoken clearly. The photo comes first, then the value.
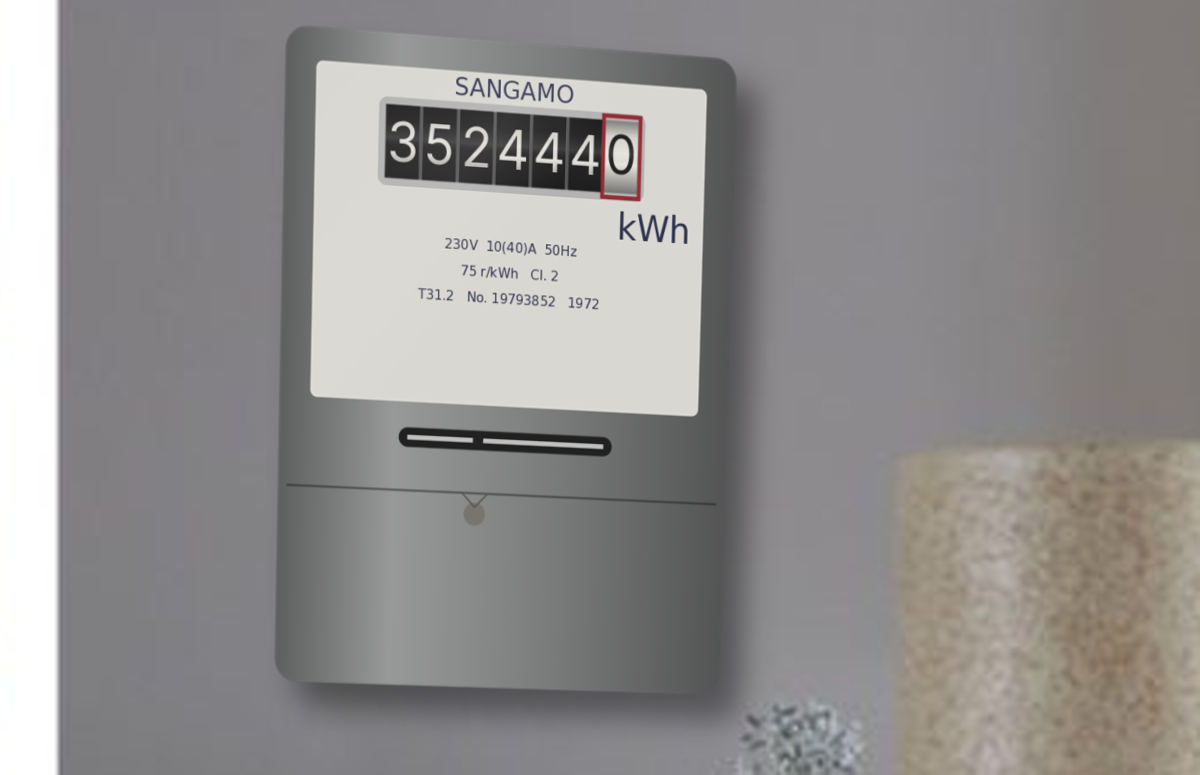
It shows 352444.0 (kWh)
